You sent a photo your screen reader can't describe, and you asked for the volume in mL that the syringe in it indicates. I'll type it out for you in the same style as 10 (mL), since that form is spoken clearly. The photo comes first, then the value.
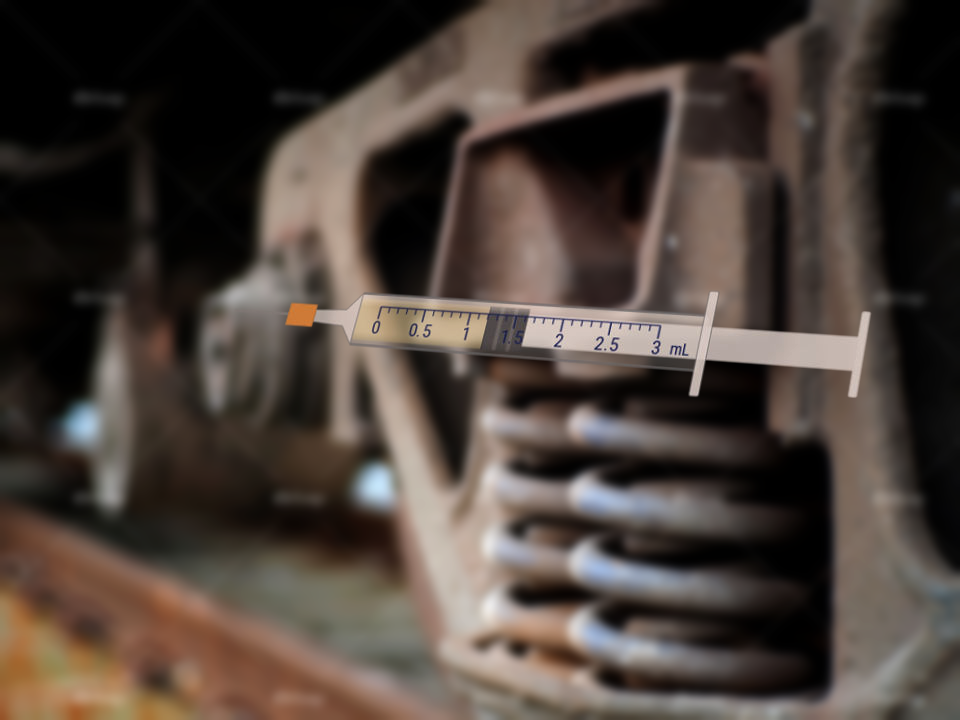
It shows 1.2 (mL)
